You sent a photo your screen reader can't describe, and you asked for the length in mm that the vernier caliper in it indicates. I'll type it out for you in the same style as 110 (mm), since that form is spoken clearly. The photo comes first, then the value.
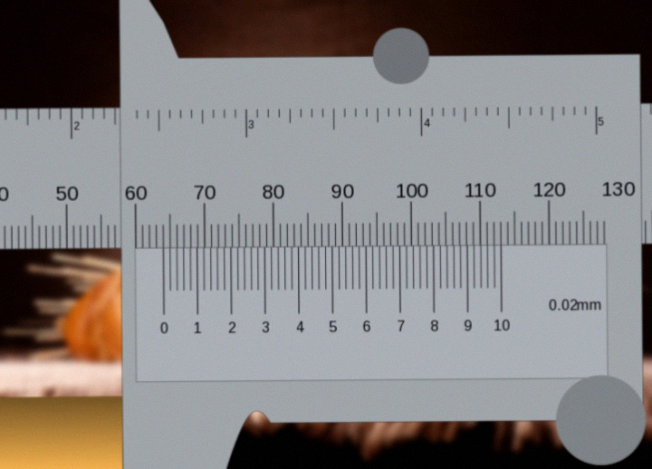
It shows 64.0 (mm)
